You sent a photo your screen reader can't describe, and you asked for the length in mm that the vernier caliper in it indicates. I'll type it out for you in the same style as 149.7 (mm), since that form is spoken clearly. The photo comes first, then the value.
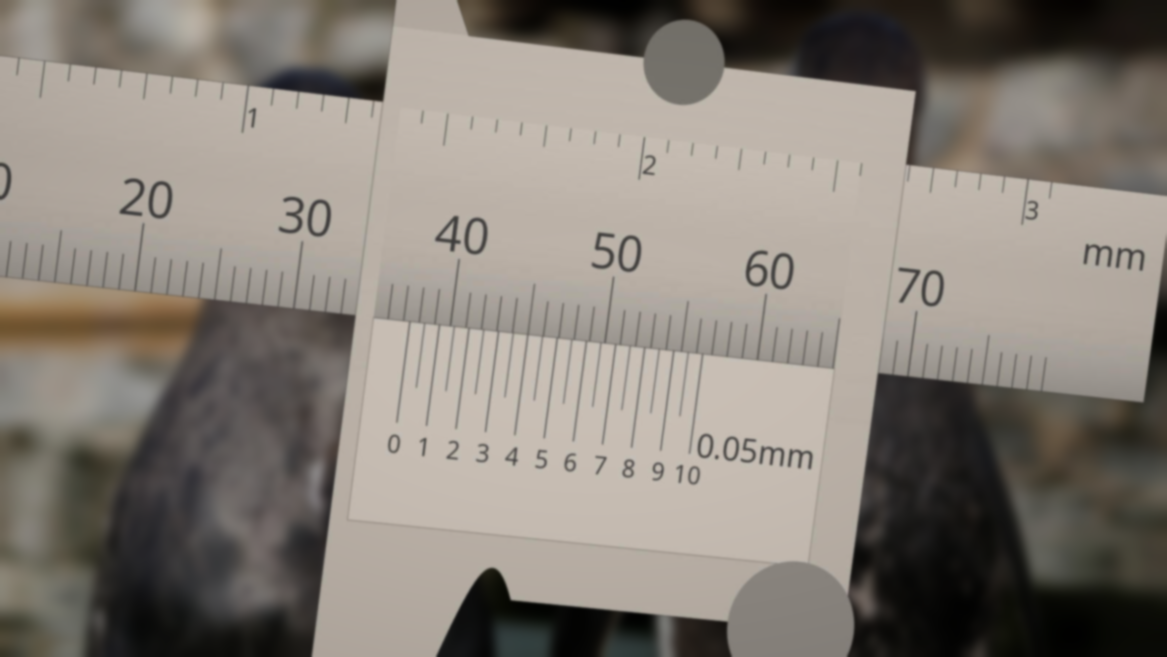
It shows 37.4 (mm)
